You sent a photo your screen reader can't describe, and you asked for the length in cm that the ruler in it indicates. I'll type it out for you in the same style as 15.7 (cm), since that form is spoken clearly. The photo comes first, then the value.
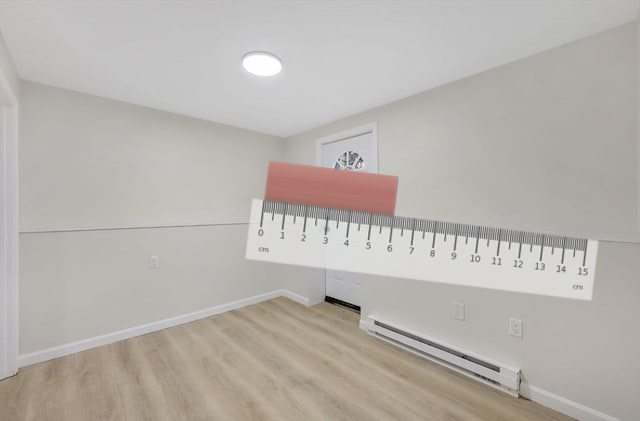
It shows 6 (cm)
